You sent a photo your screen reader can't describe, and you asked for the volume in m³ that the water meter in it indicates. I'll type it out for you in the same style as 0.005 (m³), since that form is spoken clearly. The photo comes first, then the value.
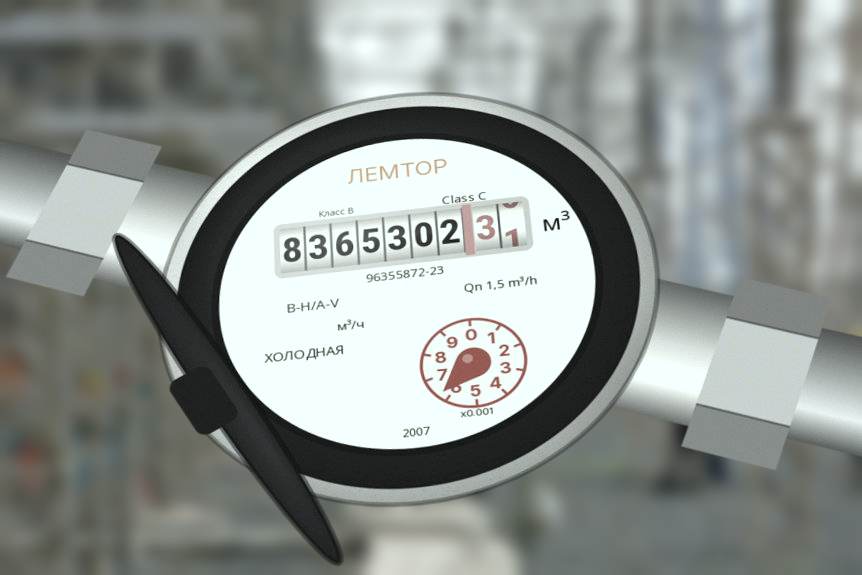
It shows 8365302.306 (m³)
